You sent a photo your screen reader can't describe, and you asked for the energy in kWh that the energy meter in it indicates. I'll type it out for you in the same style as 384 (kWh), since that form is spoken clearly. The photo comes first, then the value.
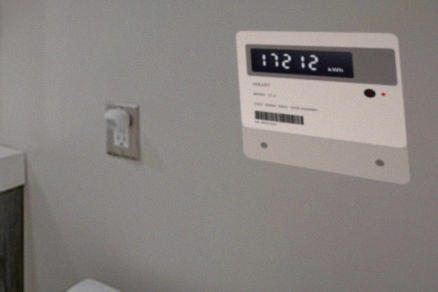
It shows 17212 (kWh)
